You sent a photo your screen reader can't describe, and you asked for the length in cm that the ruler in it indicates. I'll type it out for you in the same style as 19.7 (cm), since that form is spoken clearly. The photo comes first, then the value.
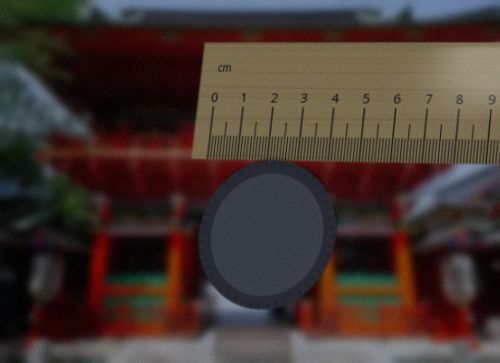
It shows 4.5 (cm)
